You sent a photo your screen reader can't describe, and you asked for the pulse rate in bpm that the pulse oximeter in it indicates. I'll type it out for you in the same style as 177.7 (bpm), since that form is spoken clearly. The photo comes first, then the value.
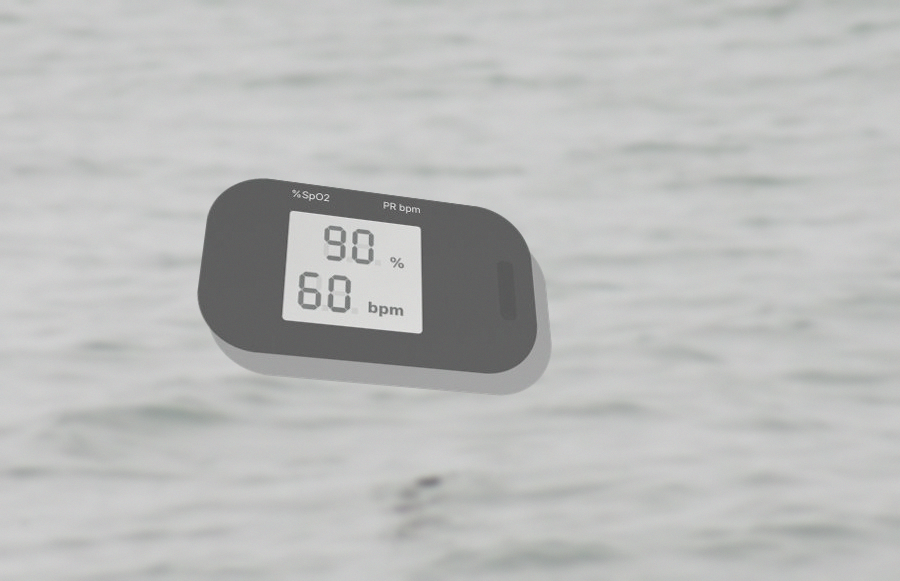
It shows 60 (bpm)
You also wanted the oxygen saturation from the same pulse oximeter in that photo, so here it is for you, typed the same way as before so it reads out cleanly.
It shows 90 (%)
